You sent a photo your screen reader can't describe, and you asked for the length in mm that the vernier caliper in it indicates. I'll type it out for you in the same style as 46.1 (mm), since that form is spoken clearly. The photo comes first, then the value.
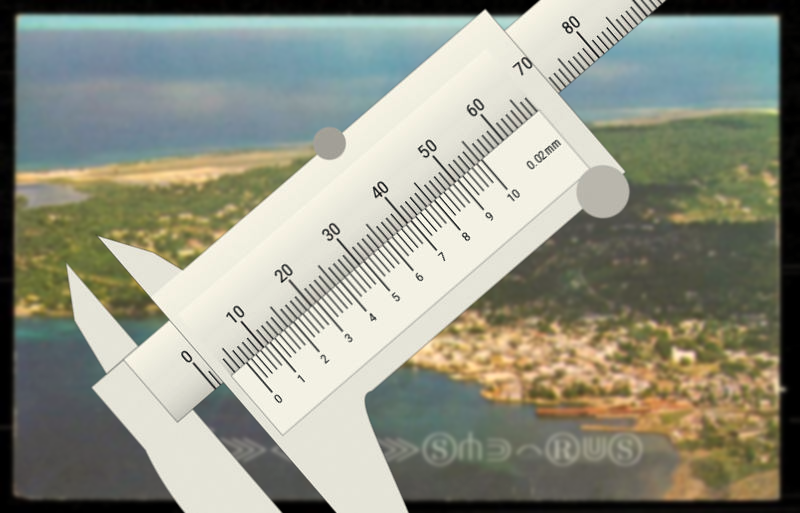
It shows 6.4 (mm)
